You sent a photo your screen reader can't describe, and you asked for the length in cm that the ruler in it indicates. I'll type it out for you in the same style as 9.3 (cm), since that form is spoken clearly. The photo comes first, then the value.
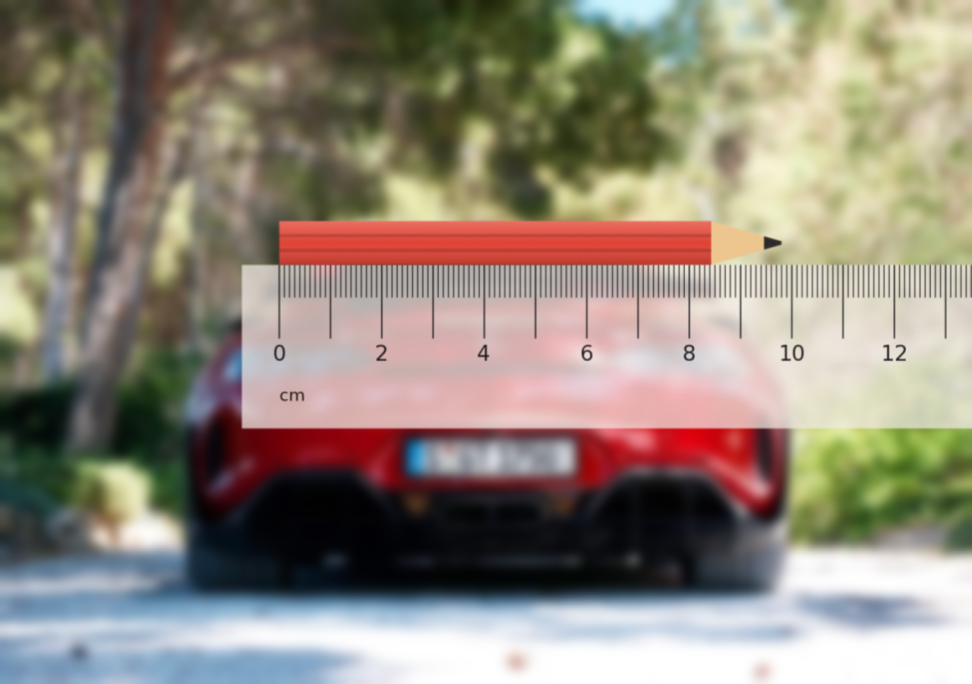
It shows 9.8 (cm)
